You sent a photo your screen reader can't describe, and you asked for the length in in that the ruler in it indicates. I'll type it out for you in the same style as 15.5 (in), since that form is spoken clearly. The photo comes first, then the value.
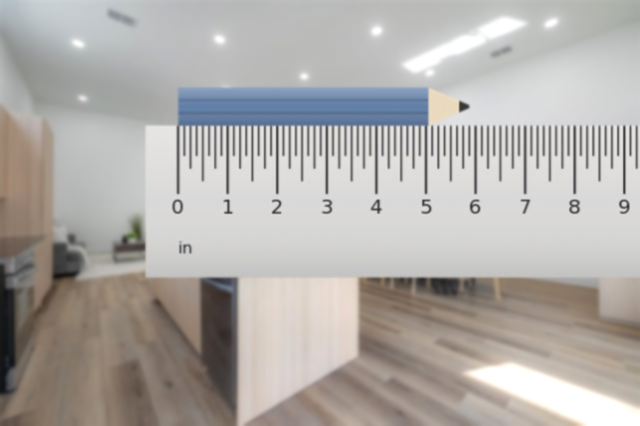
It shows 5.875 (in)
